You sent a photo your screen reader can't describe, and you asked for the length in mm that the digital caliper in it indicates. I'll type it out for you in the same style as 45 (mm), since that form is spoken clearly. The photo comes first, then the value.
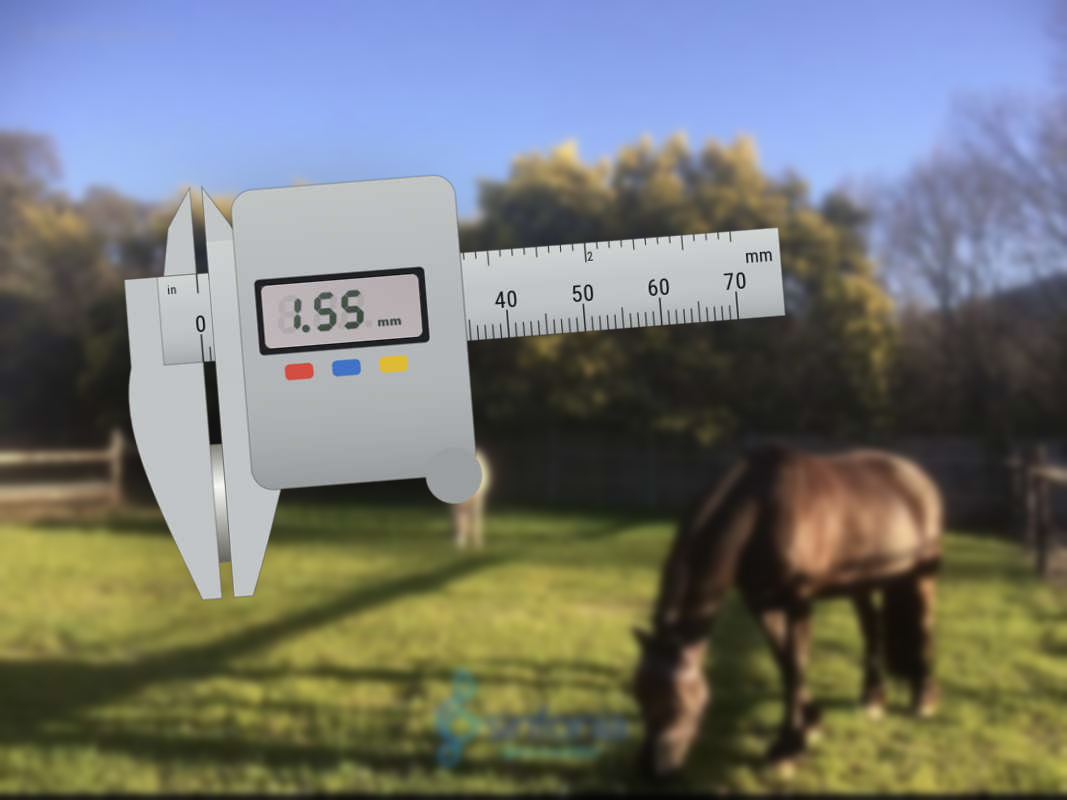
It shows 1.55 (mm)
